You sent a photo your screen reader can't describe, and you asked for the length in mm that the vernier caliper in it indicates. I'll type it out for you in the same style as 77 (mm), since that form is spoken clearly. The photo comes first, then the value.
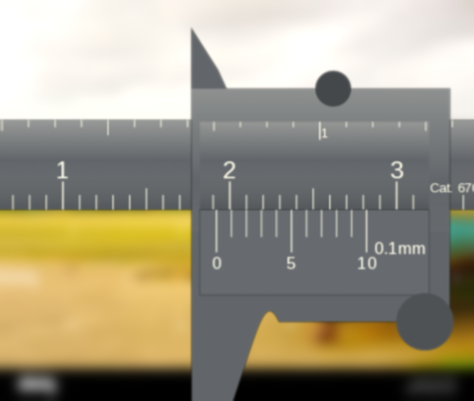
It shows 19.2 (mm)
